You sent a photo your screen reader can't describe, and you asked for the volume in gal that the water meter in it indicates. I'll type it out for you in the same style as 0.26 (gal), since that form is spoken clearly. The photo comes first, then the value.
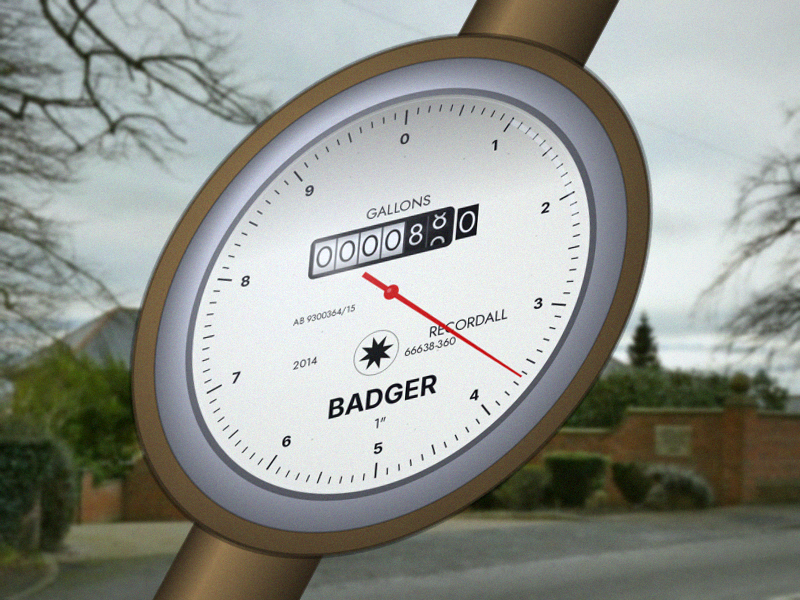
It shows 883.6 (gal)
